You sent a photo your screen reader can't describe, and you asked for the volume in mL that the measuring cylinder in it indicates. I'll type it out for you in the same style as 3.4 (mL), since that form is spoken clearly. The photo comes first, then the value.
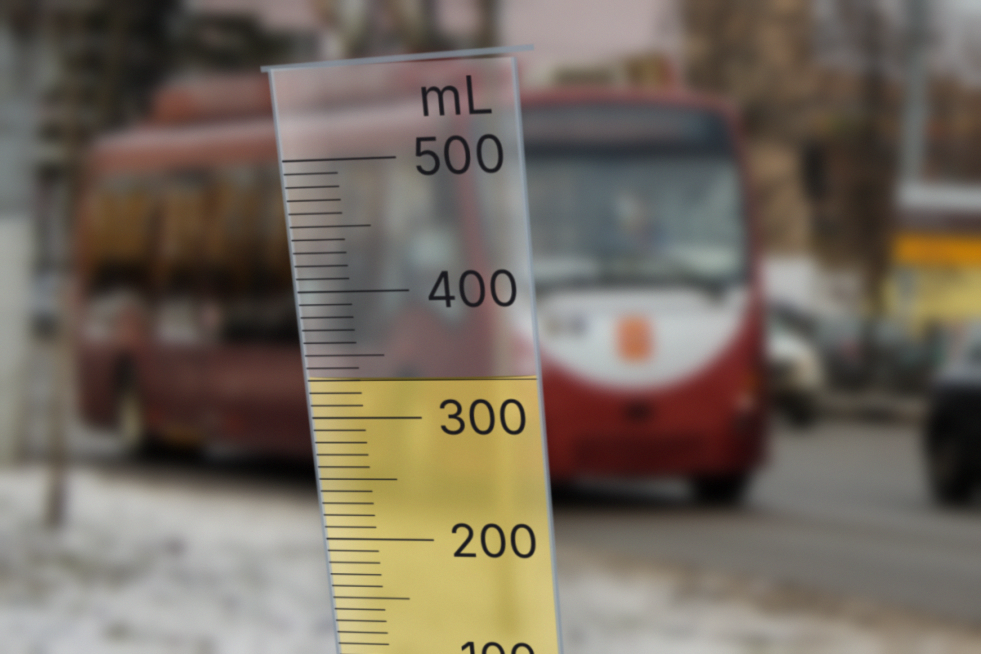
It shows 330 (mL)
